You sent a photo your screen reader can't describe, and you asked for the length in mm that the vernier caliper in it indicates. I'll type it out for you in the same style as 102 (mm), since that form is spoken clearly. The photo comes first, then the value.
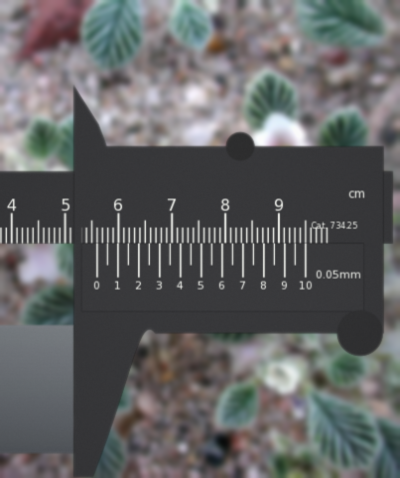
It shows 56.0 (mm)
